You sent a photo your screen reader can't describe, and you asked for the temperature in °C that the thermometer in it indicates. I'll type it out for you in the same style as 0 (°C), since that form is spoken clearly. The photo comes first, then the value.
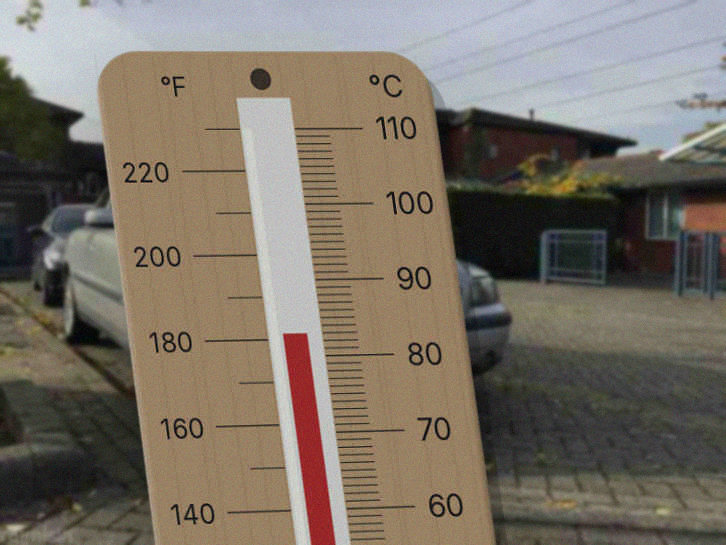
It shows 83 (°C)
